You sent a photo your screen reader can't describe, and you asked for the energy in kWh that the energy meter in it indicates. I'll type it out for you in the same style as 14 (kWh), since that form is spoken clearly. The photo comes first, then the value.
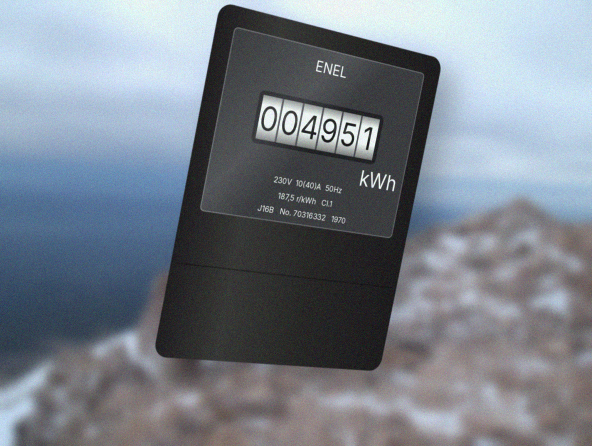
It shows 4951 (kWh)
